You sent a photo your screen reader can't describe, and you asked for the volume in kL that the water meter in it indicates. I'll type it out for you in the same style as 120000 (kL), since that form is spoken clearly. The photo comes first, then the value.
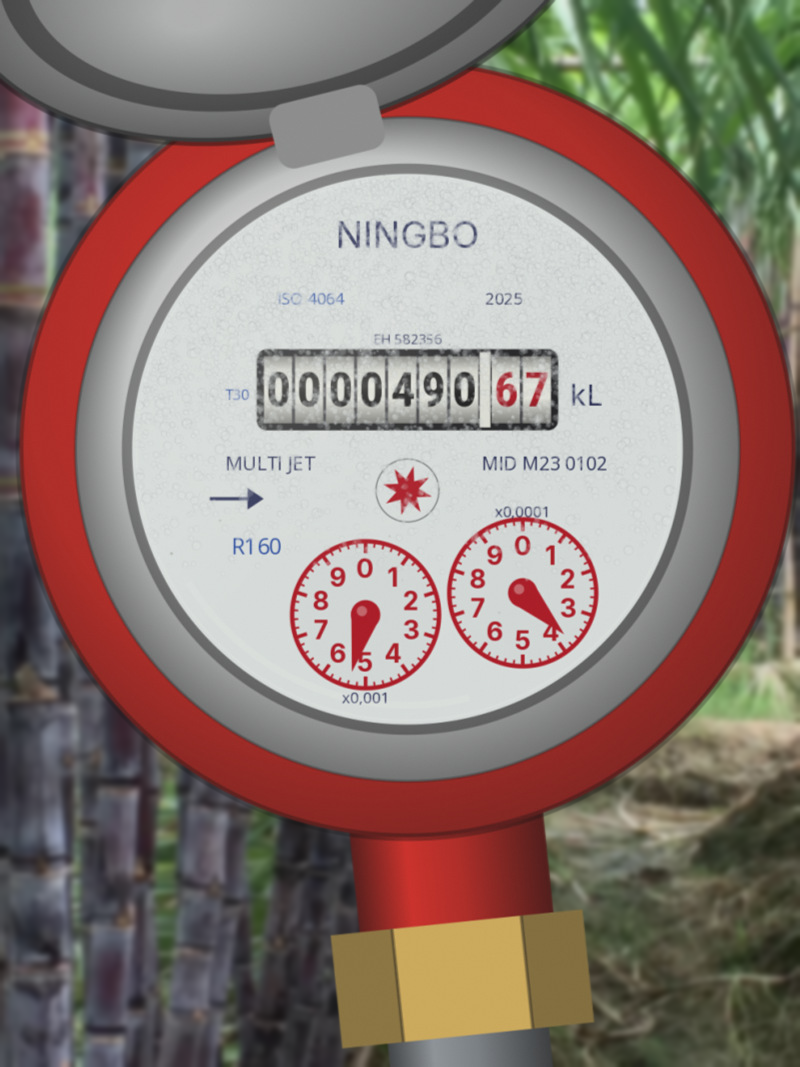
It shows 490.6753 (kL)
